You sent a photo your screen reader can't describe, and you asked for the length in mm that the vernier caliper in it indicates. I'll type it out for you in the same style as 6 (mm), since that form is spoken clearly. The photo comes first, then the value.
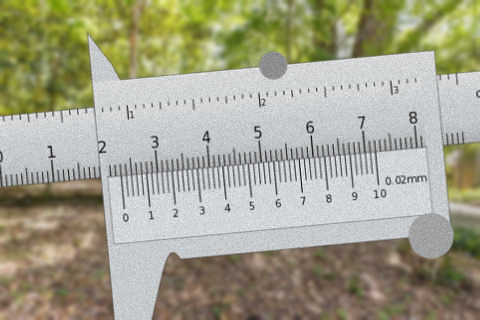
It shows 23.0 (mm)
